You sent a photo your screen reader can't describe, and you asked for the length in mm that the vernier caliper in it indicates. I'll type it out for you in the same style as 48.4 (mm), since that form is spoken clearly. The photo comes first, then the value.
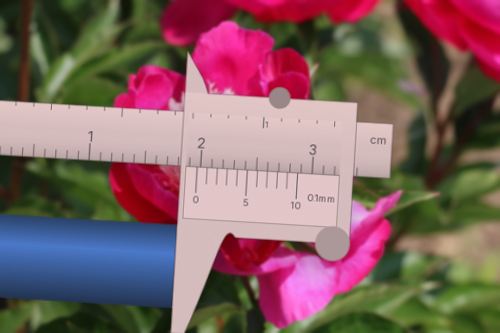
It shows 19.7 (mm)
